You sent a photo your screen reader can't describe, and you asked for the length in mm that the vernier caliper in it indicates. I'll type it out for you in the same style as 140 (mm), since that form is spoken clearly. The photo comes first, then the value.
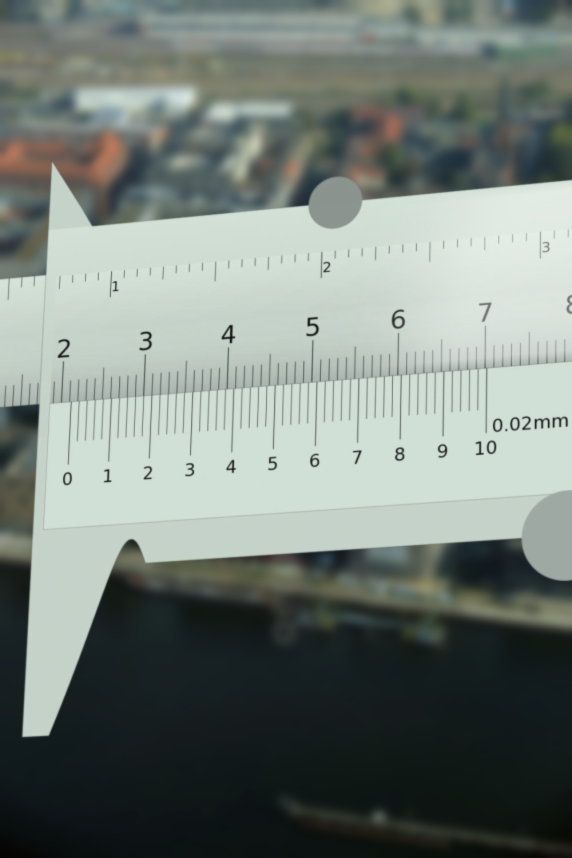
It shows 21.2 (mm)
